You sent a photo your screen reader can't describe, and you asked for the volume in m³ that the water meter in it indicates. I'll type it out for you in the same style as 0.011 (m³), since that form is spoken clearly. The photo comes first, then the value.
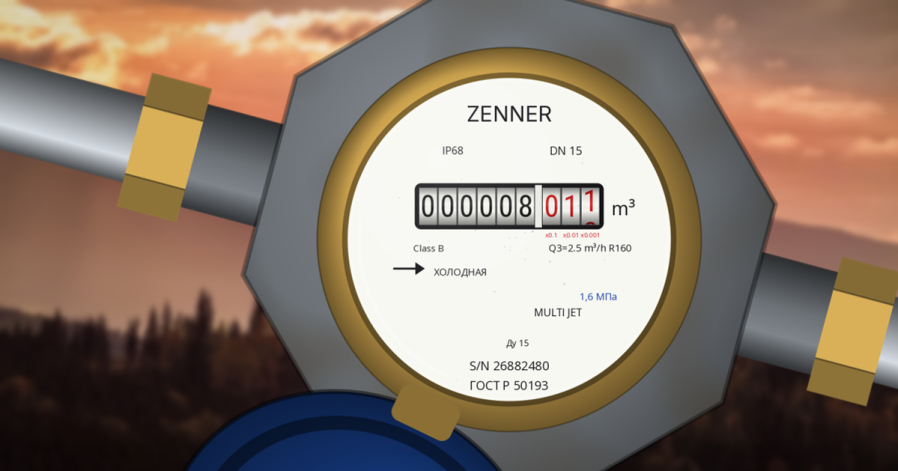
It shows 8.011 (m³)
